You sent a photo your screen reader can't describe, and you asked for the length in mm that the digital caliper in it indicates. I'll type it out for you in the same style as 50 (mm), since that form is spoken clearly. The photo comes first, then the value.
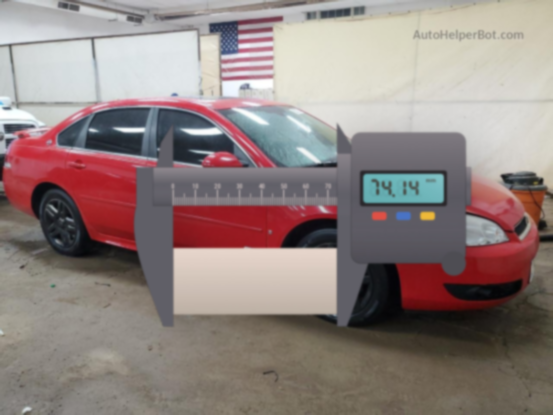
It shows 74.14 (mm)
